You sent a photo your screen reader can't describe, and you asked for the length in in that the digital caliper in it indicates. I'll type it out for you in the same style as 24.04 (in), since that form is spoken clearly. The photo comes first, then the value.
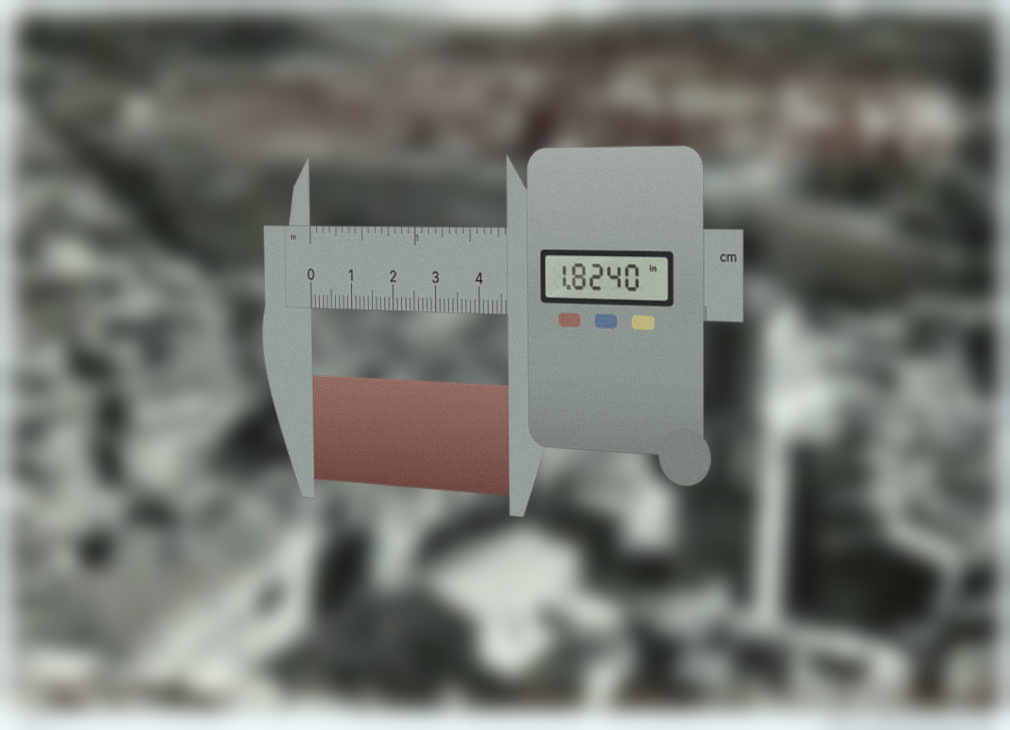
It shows 1.8240 (in)
